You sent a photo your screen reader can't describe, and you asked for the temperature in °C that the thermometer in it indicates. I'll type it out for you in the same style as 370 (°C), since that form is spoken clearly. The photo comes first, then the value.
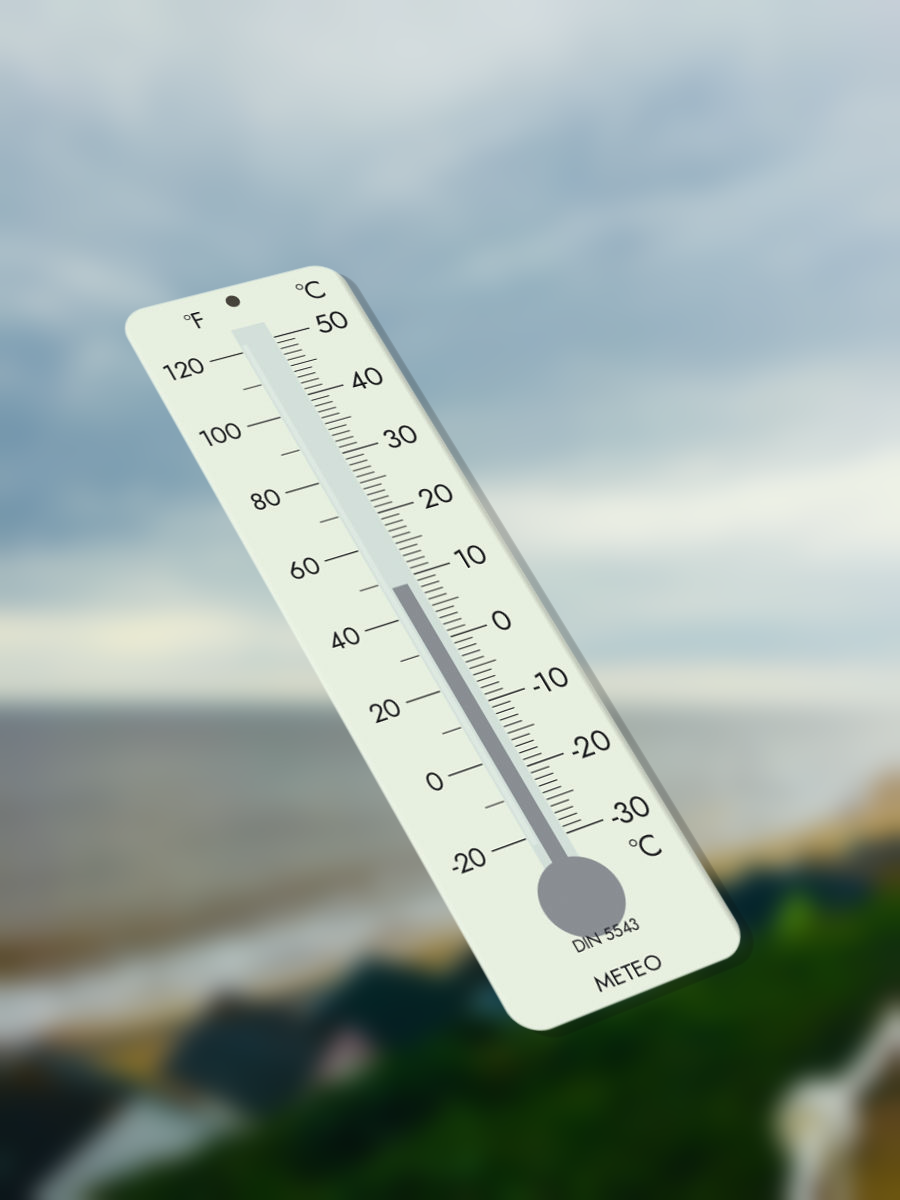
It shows 9 (°C)
